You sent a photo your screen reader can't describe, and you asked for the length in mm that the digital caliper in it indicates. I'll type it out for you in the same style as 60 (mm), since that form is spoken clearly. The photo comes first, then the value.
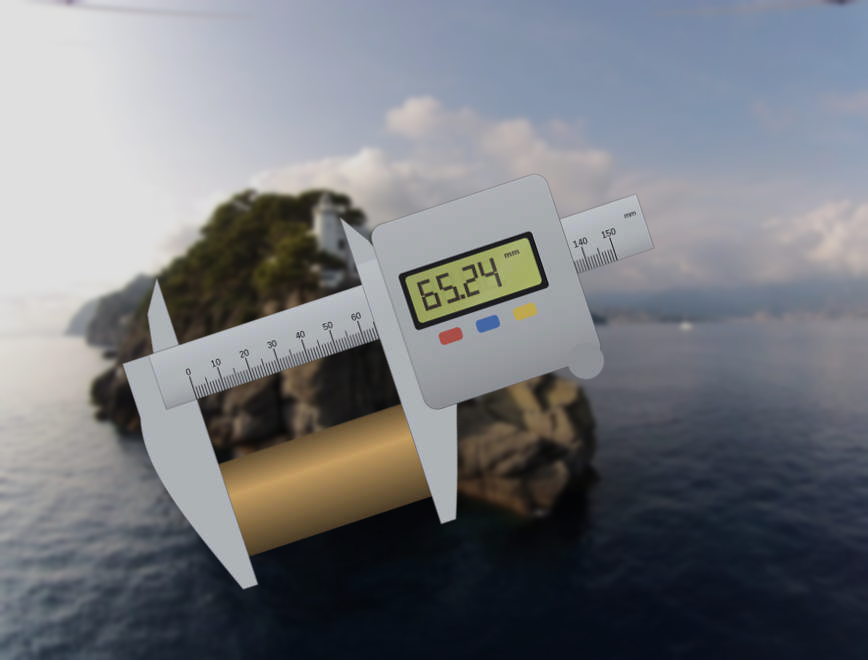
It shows 65.24 (mm)
